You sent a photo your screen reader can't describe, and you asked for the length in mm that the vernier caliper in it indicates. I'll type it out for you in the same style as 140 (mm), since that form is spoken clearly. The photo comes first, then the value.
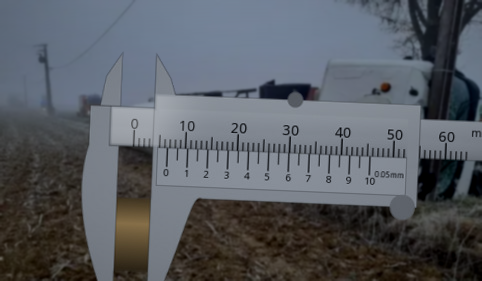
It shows 6.5 (mm)
